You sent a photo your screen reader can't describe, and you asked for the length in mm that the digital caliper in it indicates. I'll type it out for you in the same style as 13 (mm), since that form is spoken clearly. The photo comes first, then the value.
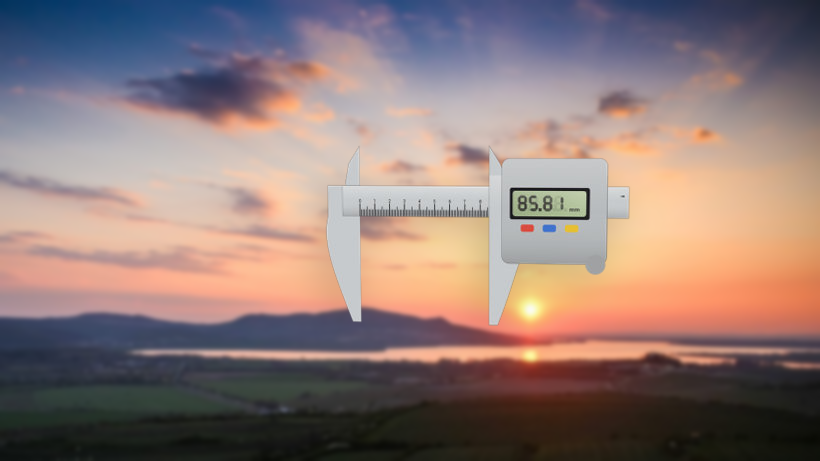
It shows 85.81 (mm)
